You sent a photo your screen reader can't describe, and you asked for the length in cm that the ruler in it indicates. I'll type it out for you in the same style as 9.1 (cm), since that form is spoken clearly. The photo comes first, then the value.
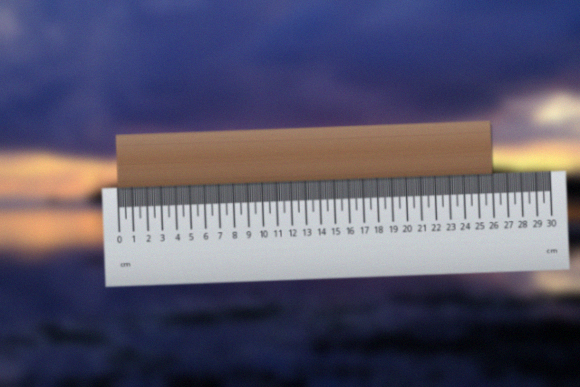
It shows 26 (cm)
